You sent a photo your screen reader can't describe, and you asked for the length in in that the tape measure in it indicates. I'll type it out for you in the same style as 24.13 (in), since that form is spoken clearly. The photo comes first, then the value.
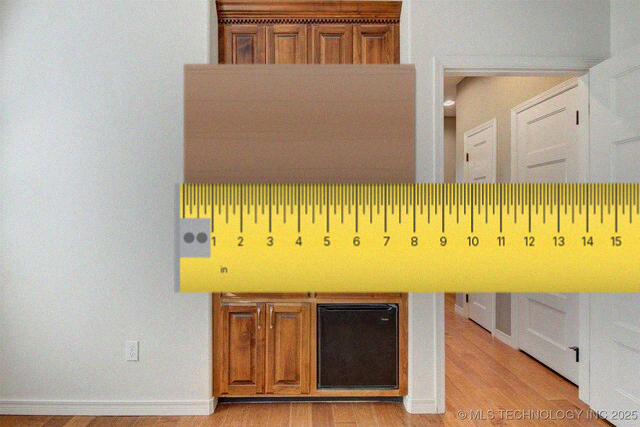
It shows 8 (in)
